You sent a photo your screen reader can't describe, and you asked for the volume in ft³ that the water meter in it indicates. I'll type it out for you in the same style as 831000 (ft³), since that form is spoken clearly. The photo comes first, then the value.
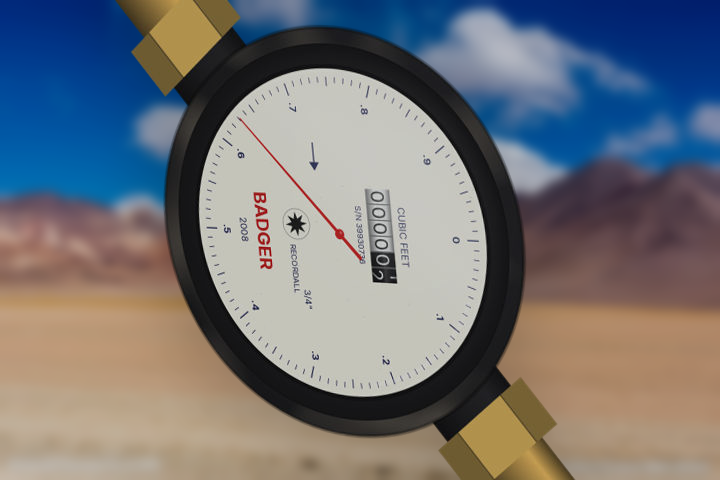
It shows 1.63 (ft³)
